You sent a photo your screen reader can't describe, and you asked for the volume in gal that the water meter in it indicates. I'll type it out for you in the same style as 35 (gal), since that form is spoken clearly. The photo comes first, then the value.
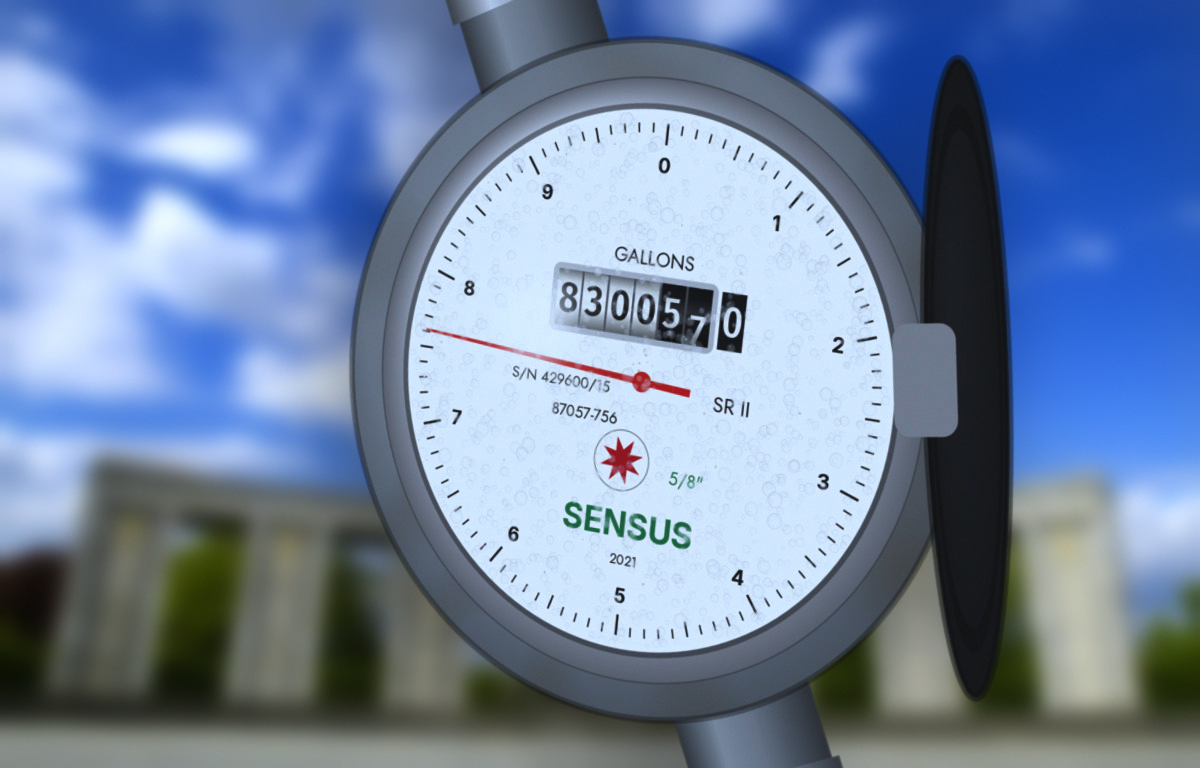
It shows 8300567.6 (gal)
